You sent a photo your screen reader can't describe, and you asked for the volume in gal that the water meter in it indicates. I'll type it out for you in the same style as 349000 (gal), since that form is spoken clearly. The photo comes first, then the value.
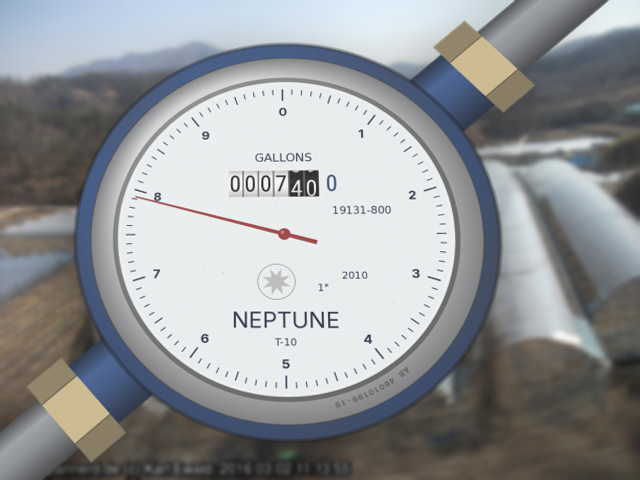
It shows 7397.9 (gal)
